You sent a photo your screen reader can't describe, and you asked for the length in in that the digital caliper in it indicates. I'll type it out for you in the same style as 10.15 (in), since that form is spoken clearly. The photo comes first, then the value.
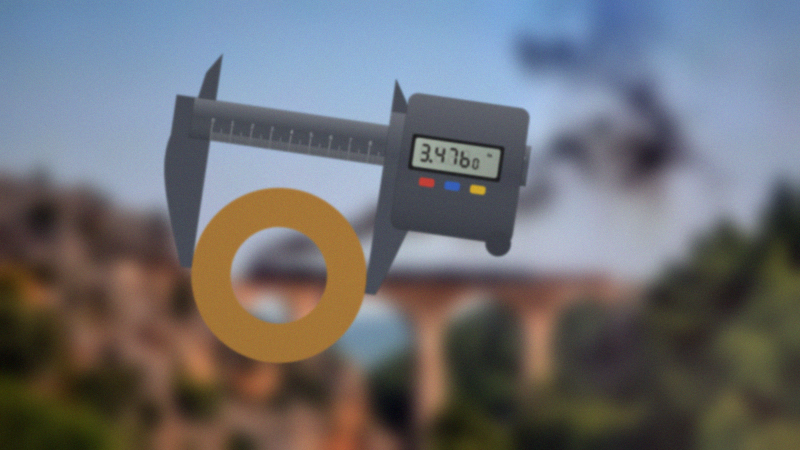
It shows 3.4760 (in)
